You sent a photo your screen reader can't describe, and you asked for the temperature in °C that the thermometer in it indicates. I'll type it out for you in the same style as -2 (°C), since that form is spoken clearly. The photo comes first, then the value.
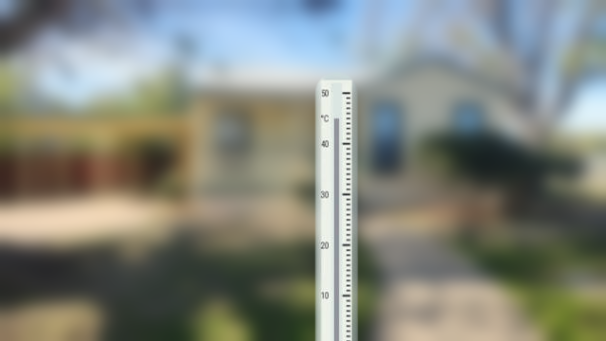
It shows 45 (°C)
